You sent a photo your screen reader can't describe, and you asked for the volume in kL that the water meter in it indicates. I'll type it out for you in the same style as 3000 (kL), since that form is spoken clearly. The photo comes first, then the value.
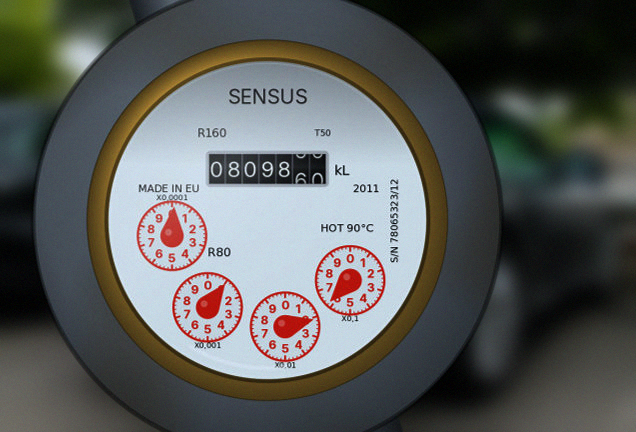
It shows 809859.6210 (kL)
